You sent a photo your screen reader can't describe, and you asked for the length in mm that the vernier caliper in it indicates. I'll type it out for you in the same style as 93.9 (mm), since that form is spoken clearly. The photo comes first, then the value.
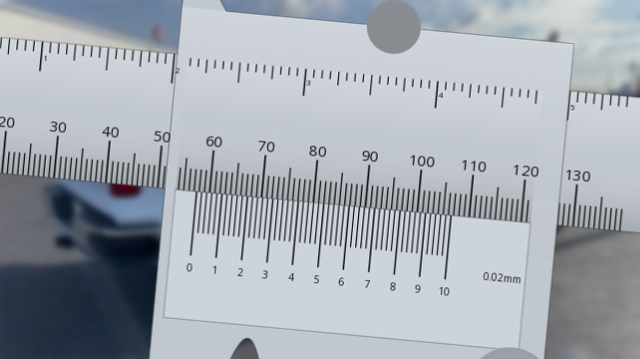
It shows 57.5 (mm)
